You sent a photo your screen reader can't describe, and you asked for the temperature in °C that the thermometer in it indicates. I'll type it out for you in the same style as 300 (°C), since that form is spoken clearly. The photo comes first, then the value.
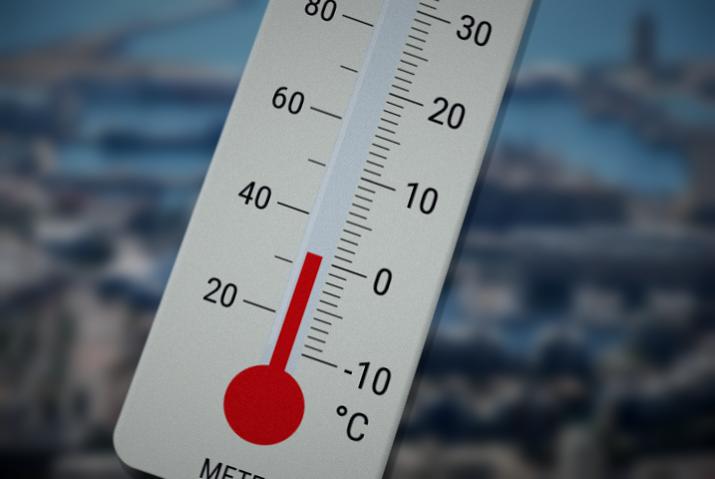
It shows 0.5 (°C)
